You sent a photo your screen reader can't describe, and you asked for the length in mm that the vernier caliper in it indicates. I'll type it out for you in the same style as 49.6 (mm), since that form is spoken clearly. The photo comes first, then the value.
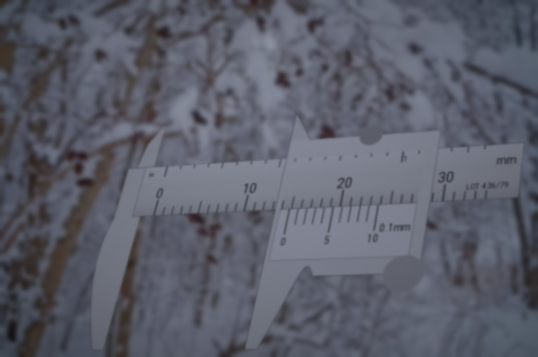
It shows 14.8 (mm)
